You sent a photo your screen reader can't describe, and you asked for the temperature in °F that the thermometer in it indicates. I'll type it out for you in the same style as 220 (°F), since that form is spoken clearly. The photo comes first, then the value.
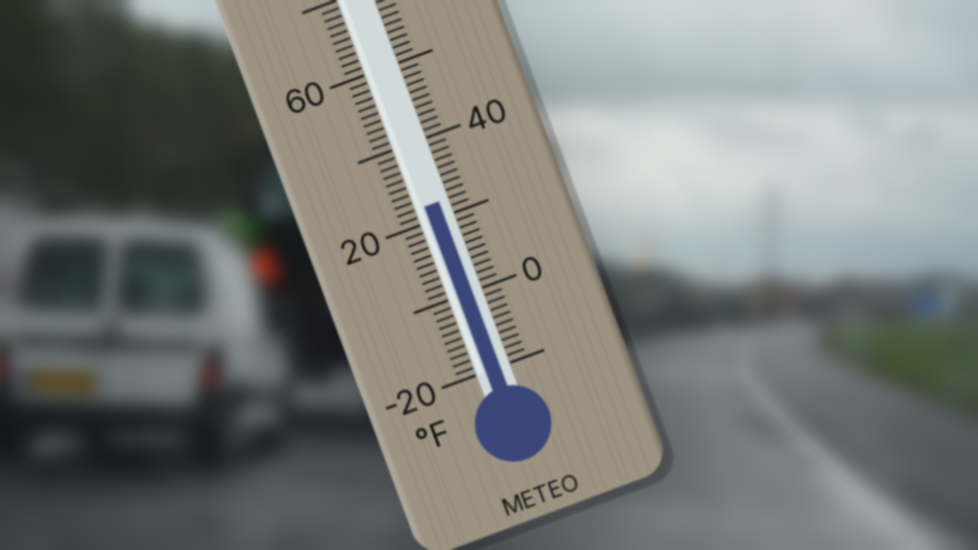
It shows 24 (°F)
